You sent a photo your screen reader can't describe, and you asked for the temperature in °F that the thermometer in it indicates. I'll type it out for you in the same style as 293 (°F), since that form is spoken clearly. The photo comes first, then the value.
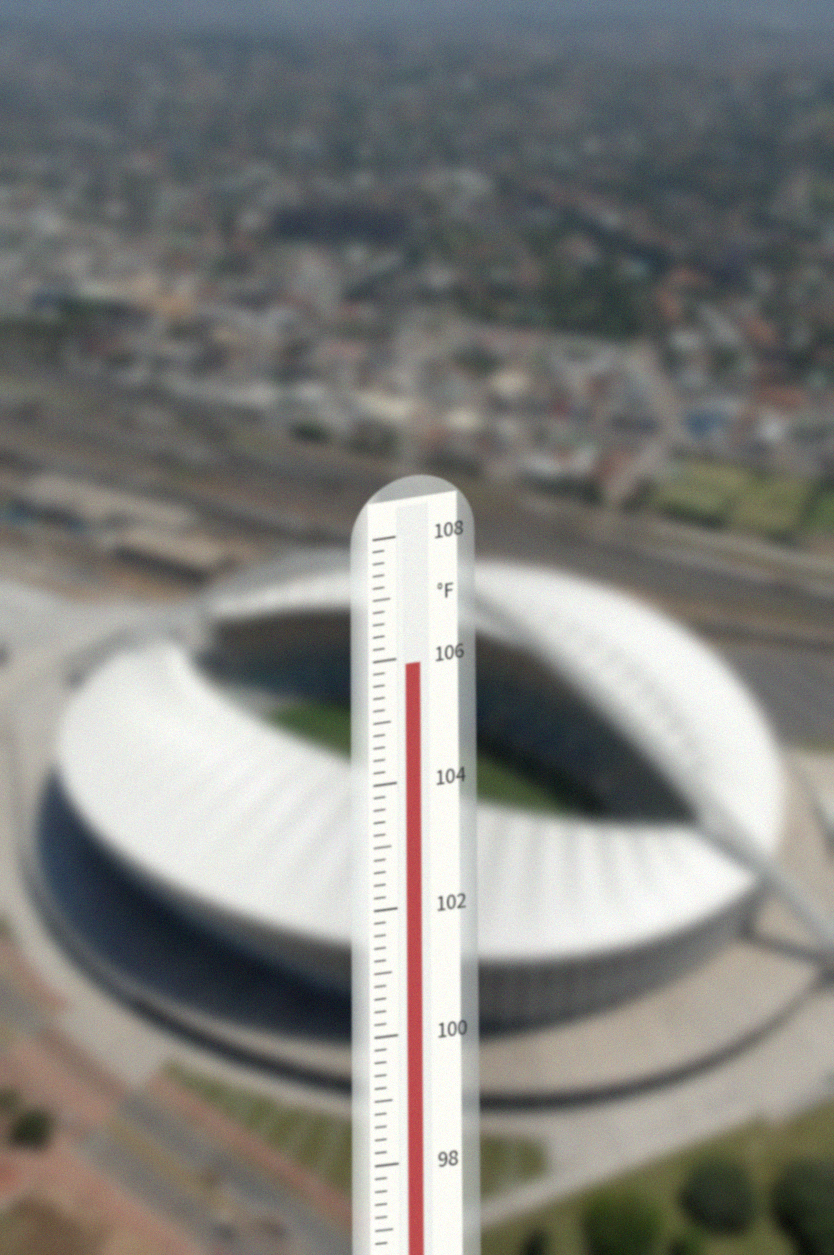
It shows 105.9 (°F)
